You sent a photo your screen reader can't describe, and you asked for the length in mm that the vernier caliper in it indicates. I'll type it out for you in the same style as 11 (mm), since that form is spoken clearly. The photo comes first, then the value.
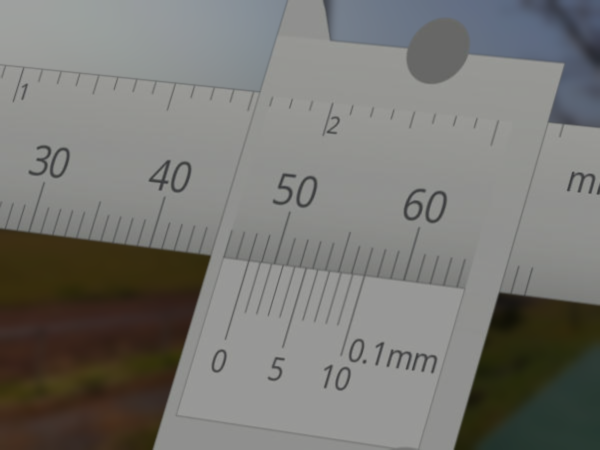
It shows 48.0 (mm)
